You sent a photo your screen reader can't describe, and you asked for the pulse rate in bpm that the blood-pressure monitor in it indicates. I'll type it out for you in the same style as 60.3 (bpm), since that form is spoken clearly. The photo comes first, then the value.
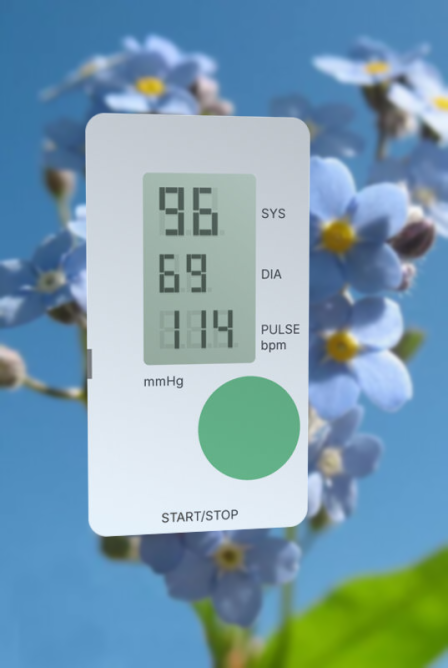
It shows 114 (bpm)
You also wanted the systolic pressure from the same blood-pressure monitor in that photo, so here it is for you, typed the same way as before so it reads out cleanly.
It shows 96 (mmHg)
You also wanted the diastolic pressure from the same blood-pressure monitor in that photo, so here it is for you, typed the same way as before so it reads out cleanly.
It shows 69 (mmHg)
